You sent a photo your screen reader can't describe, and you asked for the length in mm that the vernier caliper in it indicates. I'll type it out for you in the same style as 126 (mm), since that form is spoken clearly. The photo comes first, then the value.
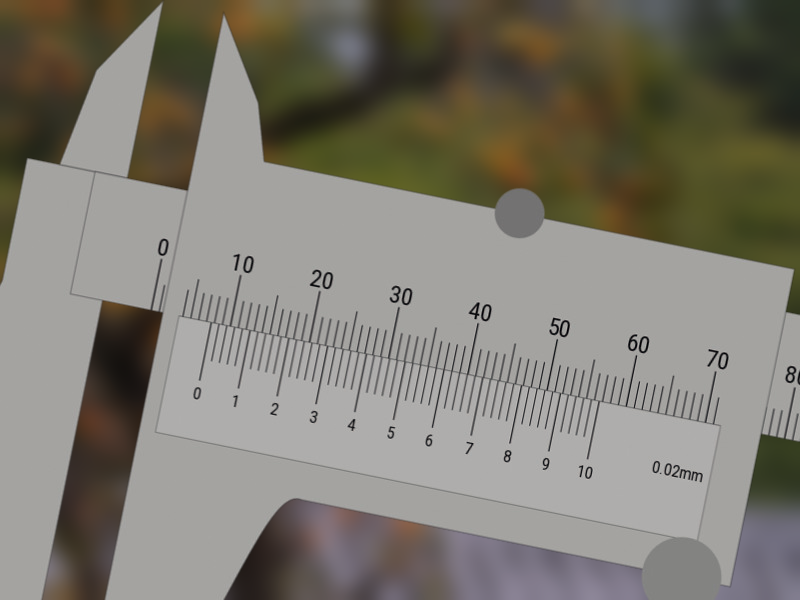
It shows 7.6 (mm)
